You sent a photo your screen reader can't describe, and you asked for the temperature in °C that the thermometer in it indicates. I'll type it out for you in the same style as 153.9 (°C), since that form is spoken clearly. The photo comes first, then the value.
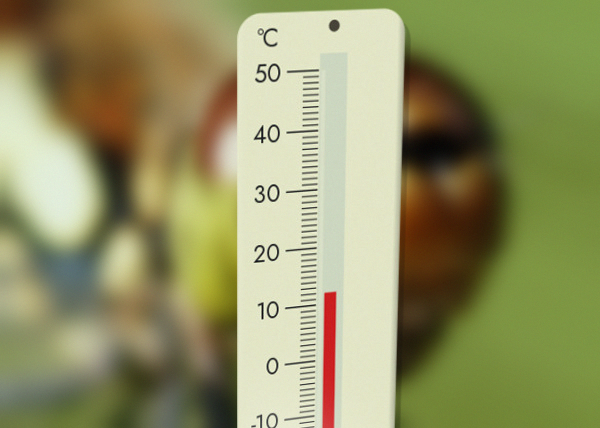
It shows 12 (°C)
